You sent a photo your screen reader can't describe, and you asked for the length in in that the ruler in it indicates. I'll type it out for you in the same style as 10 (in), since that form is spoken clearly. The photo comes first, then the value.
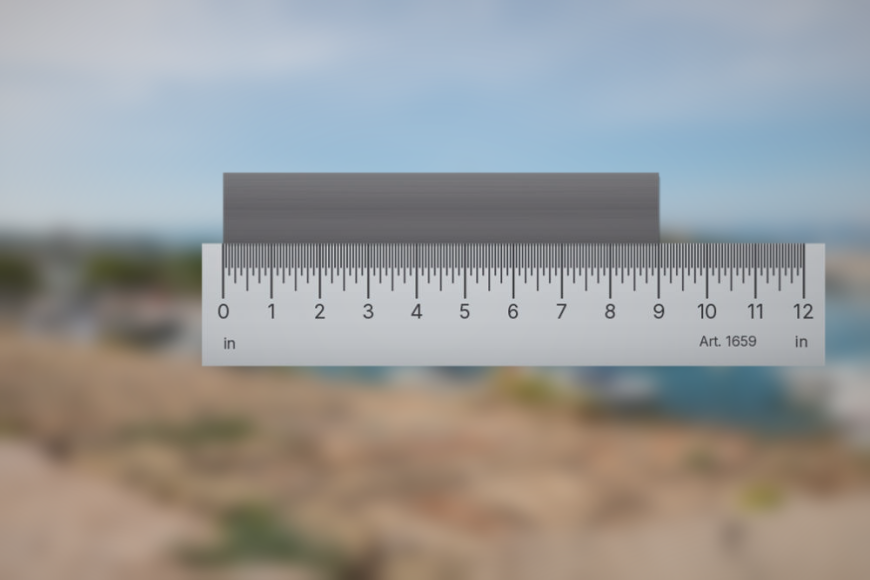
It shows 9 (in)
